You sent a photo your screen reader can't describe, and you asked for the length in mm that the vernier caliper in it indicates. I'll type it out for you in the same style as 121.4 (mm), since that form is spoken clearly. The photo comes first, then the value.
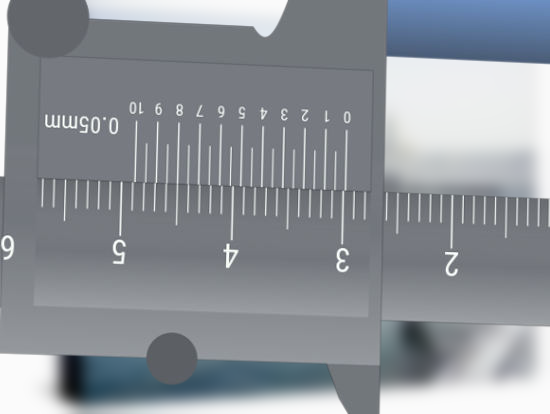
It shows 29.8 (mm)
